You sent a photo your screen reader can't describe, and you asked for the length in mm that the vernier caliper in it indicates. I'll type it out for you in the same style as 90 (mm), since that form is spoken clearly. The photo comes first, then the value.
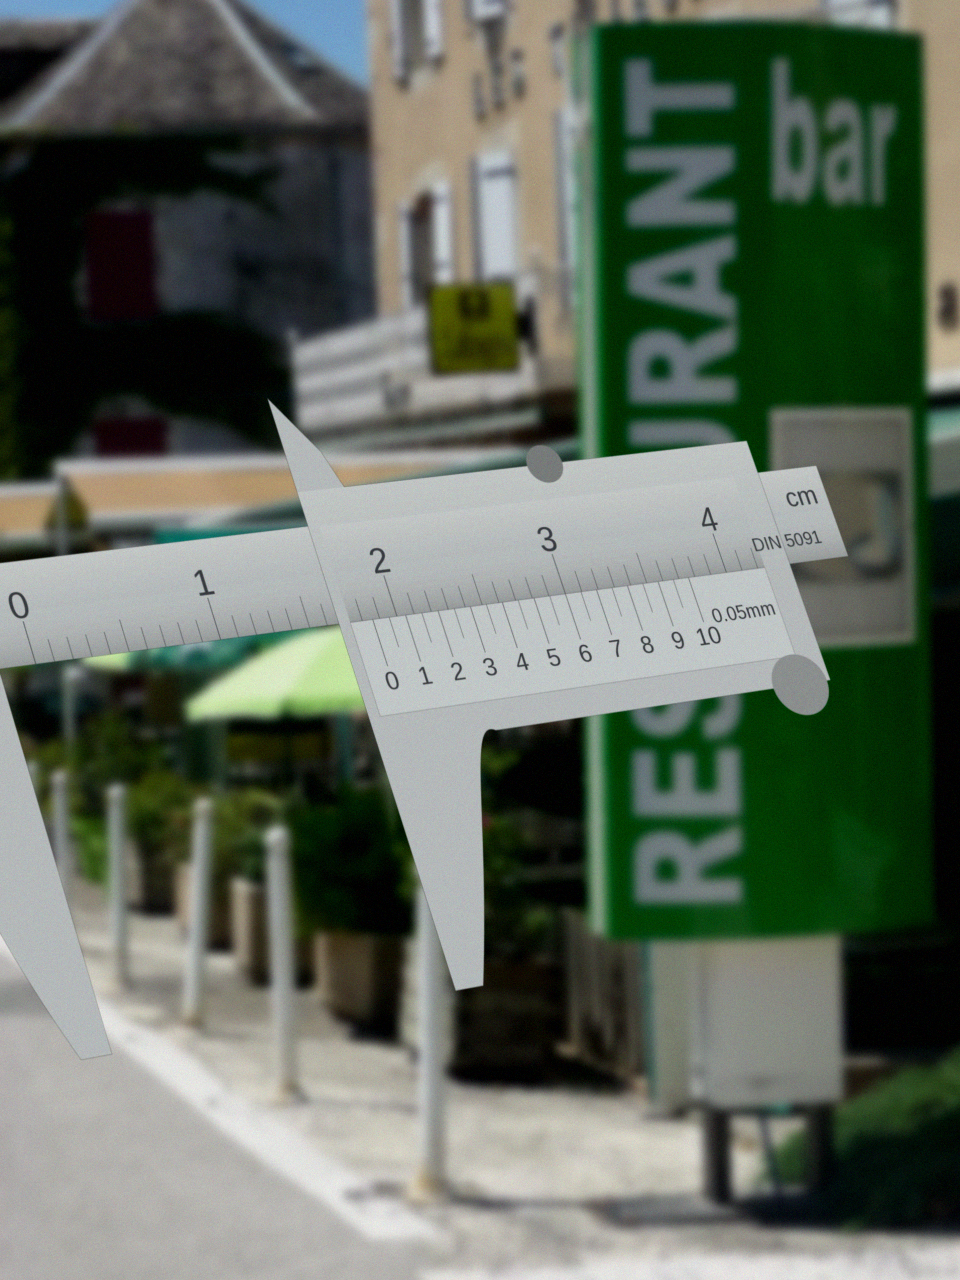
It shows 18.6 (mm)
